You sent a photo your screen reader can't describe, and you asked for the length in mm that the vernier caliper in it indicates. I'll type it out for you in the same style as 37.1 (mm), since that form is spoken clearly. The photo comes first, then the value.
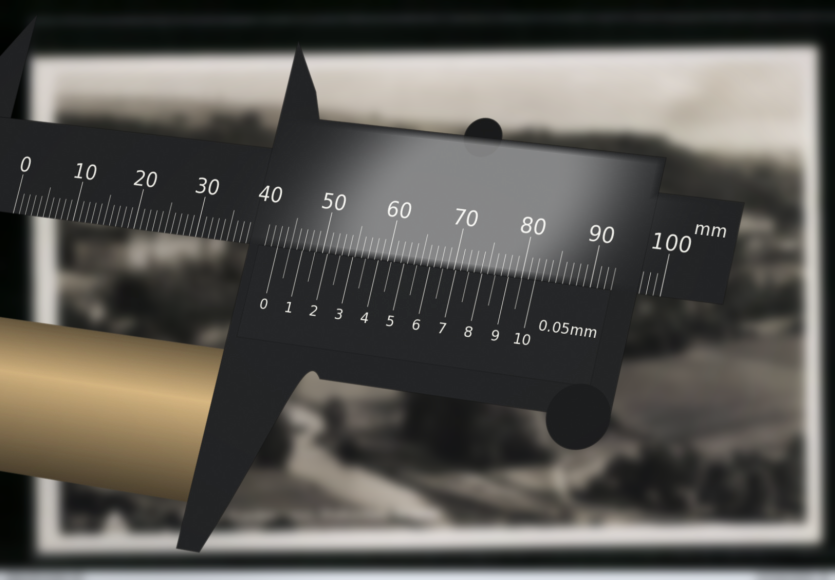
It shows 43.0 (mm)
